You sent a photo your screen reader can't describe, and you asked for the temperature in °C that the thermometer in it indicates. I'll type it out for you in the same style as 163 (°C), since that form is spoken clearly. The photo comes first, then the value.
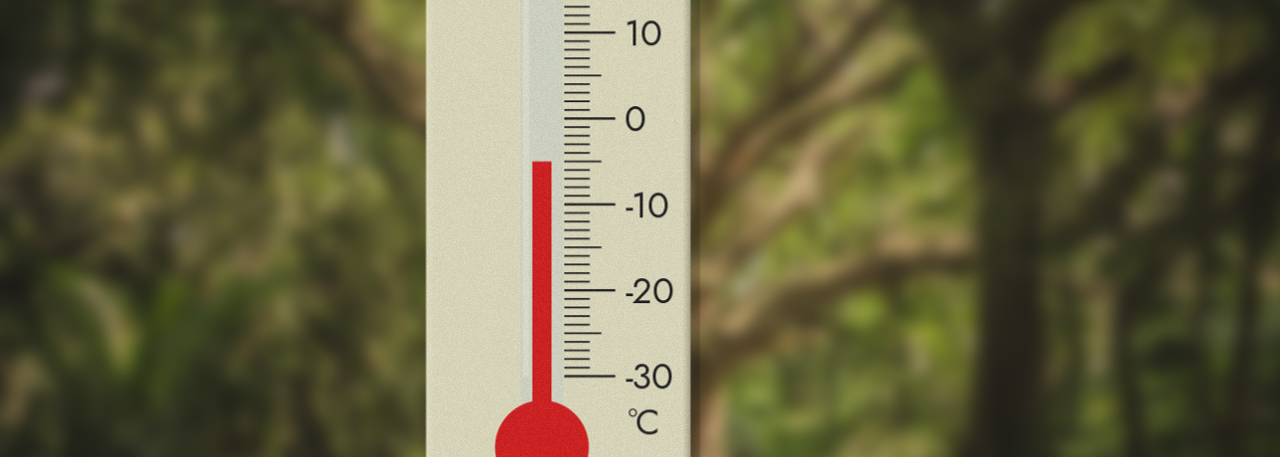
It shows -5 (°C)
